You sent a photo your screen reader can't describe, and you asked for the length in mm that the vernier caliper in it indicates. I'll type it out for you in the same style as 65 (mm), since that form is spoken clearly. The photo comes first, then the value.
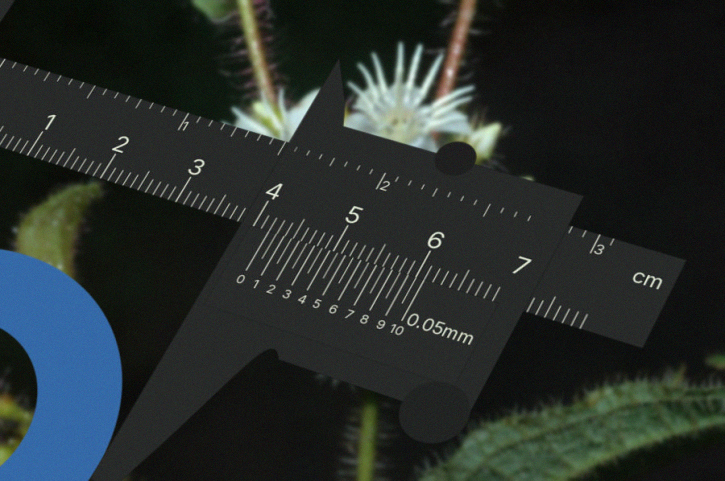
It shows 42.0 (mm)
